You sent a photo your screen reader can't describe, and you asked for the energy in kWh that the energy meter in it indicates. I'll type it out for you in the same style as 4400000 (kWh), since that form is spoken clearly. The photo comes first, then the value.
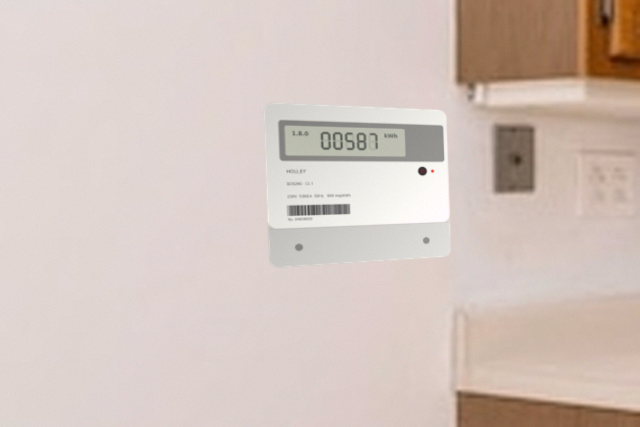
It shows 587 (kWh)
